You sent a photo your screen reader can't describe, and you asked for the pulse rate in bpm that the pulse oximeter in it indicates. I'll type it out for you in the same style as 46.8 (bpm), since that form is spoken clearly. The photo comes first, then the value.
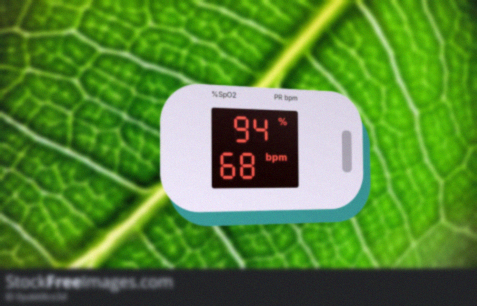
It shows 68 (bpm)
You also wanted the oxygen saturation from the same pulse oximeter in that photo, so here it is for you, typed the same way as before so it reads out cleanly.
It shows 94 (%)
